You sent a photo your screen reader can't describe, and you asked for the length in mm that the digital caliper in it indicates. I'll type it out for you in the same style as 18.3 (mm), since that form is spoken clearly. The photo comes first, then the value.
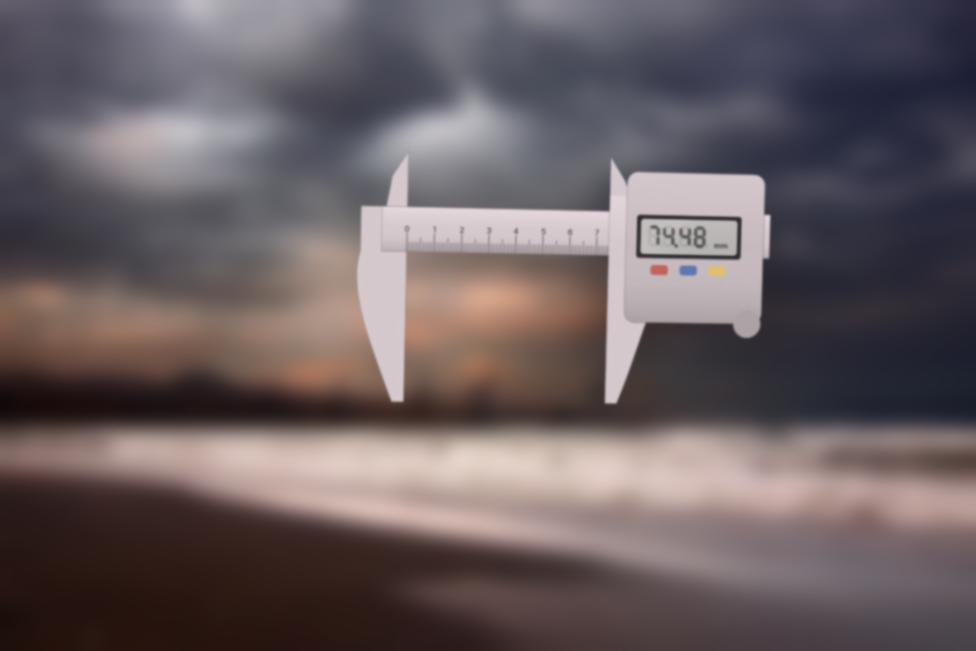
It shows 74.48 (mm)
